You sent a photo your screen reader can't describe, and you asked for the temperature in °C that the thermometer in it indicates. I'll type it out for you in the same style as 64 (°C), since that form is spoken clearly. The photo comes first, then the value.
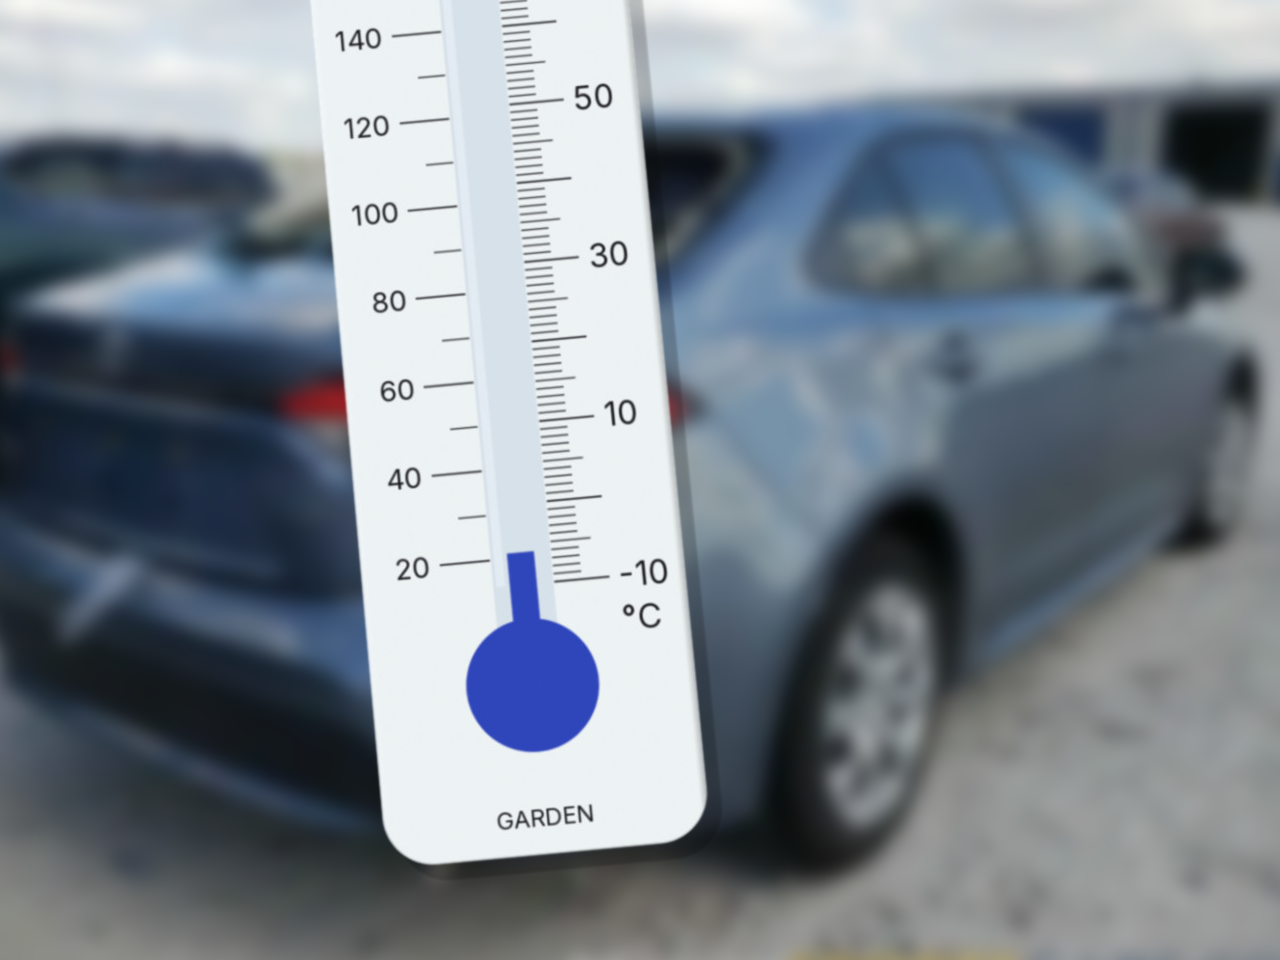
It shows -6 (°C)
